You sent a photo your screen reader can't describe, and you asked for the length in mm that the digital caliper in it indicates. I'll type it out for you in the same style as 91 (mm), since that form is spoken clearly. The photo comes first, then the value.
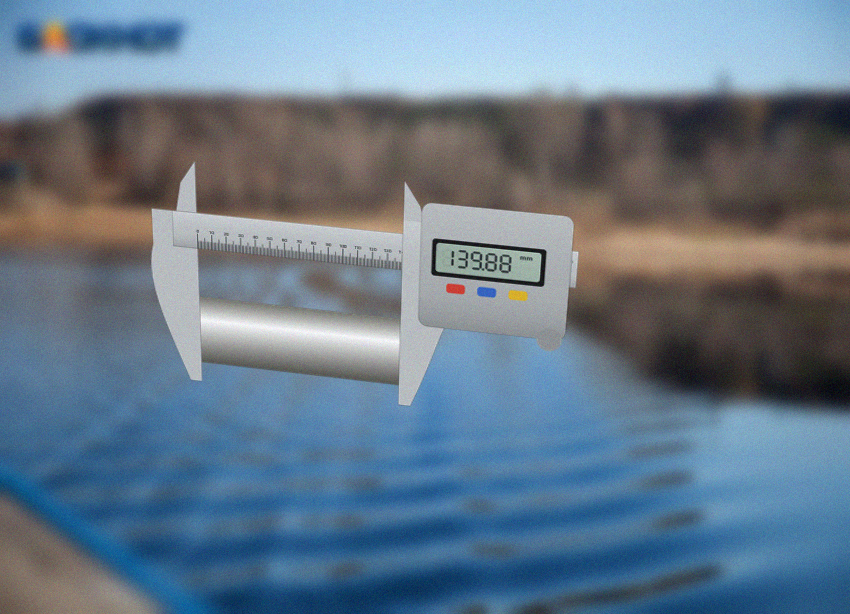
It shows 139.88 (mm)
